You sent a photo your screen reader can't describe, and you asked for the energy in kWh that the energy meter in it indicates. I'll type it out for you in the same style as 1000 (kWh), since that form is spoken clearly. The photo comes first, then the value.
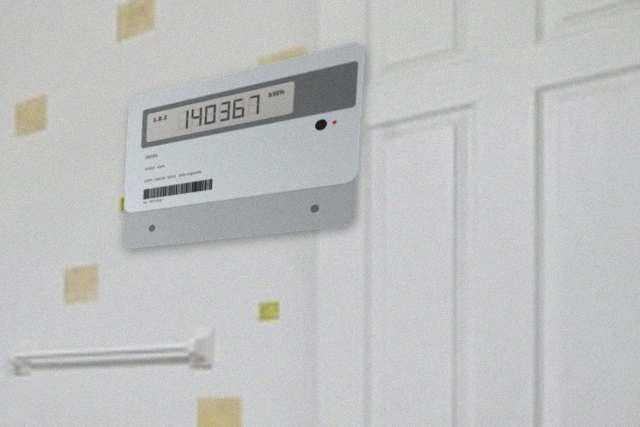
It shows 140367 (kWh)
